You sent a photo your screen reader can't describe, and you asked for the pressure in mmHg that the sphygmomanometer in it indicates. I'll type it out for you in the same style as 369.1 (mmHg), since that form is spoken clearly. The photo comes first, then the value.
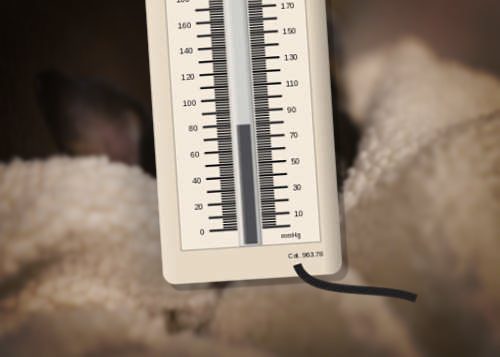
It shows 80 (mmHg)
